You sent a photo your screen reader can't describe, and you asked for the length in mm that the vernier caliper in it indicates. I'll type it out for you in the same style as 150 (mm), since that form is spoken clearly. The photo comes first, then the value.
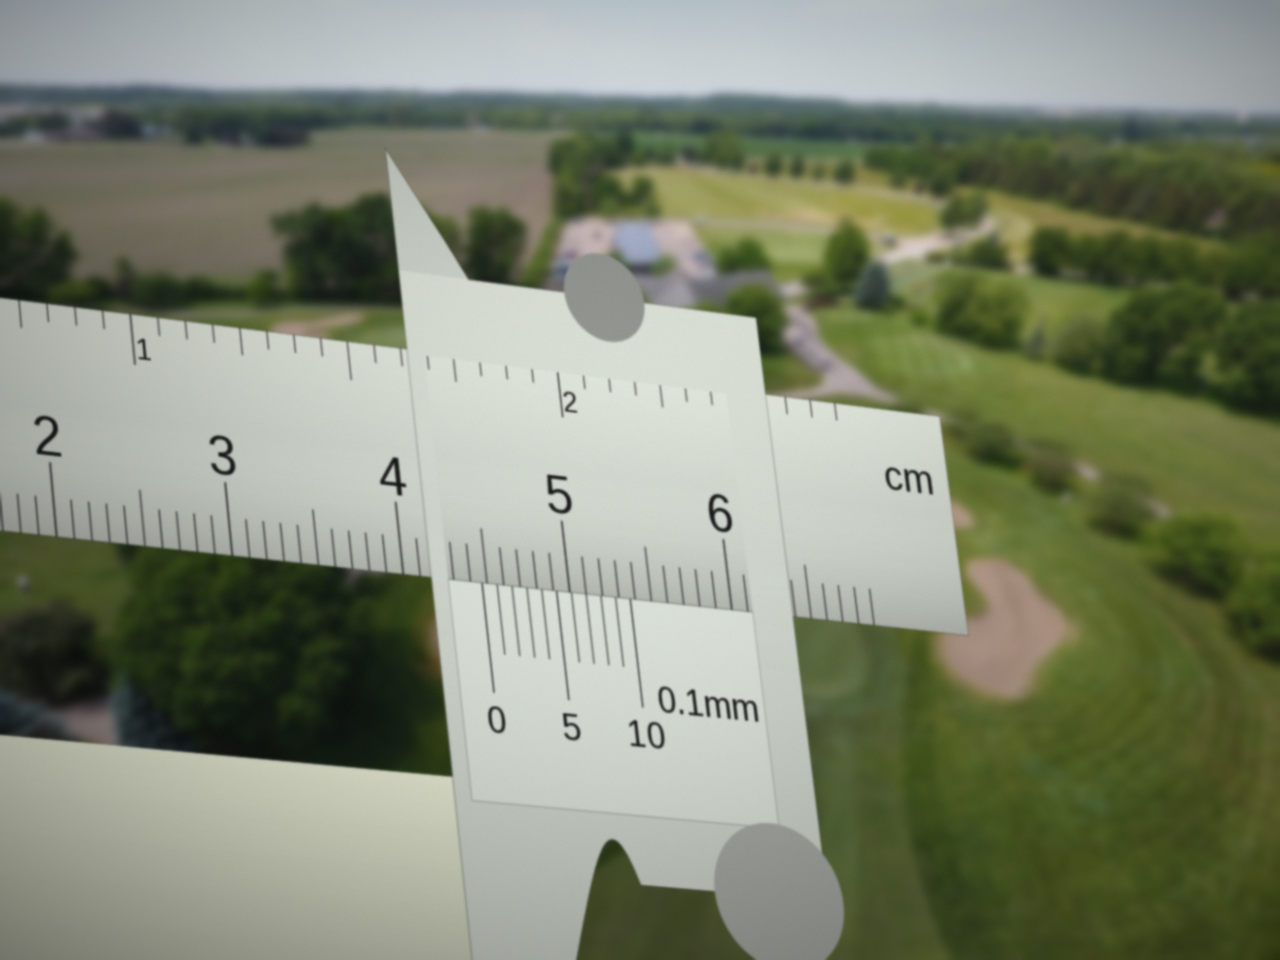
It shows 44.7 (mm)
